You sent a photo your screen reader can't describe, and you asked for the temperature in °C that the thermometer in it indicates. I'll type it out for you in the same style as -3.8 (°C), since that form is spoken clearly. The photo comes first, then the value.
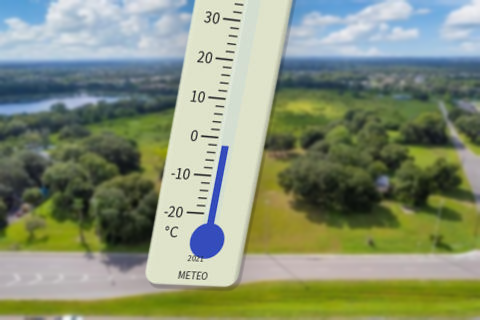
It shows -2 (°C)
